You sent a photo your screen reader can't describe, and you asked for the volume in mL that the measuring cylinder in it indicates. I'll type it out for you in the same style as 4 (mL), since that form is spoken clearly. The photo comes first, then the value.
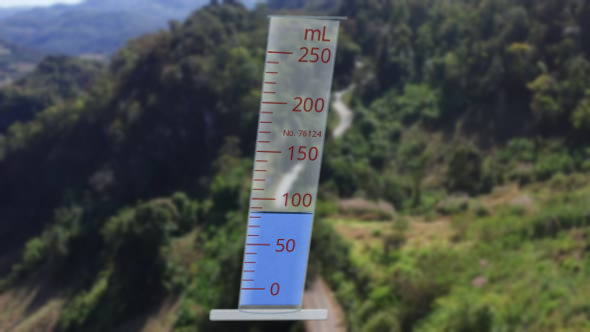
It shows 85 (mL)
